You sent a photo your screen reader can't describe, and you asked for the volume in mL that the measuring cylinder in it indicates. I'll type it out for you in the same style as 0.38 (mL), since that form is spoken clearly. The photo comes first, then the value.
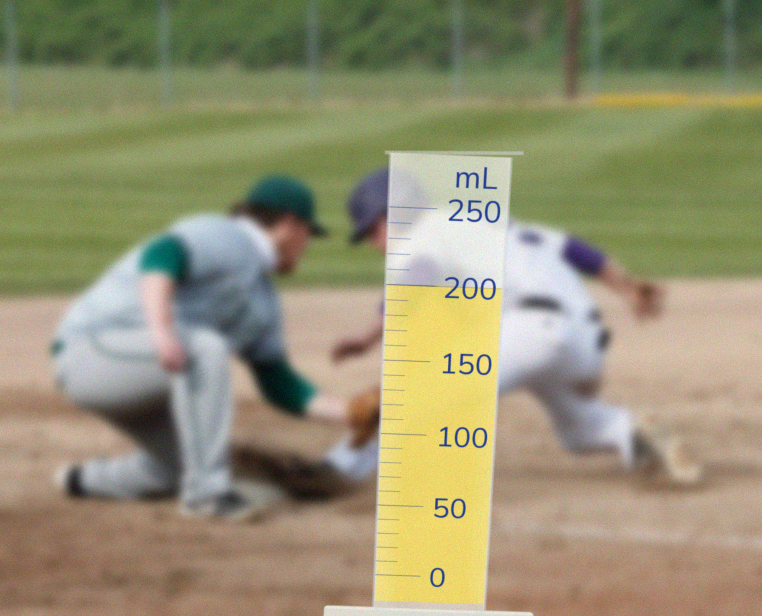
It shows 200 (mL)
